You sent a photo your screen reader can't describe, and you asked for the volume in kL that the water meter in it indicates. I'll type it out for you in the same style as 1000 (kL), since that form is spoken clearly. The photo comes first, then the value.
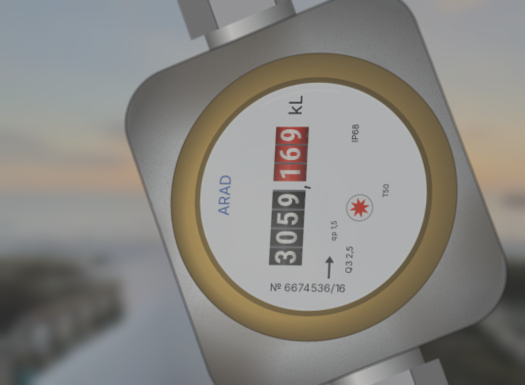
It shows 3059.169 (kL)
